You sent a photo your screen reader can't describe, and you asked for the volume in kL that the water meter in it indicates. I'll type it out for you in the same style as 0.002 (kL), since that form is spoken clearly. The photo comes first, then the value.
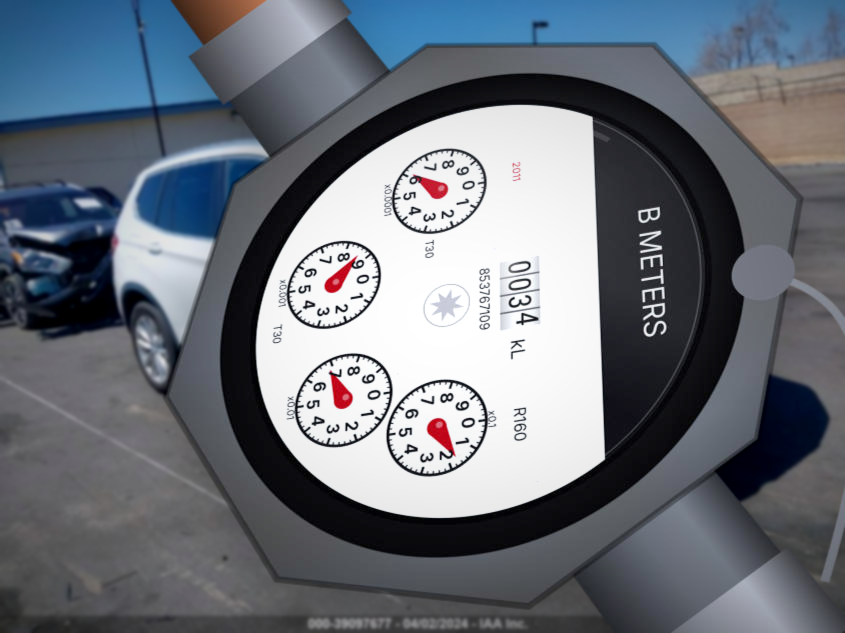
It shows 34.1686 (kL)
